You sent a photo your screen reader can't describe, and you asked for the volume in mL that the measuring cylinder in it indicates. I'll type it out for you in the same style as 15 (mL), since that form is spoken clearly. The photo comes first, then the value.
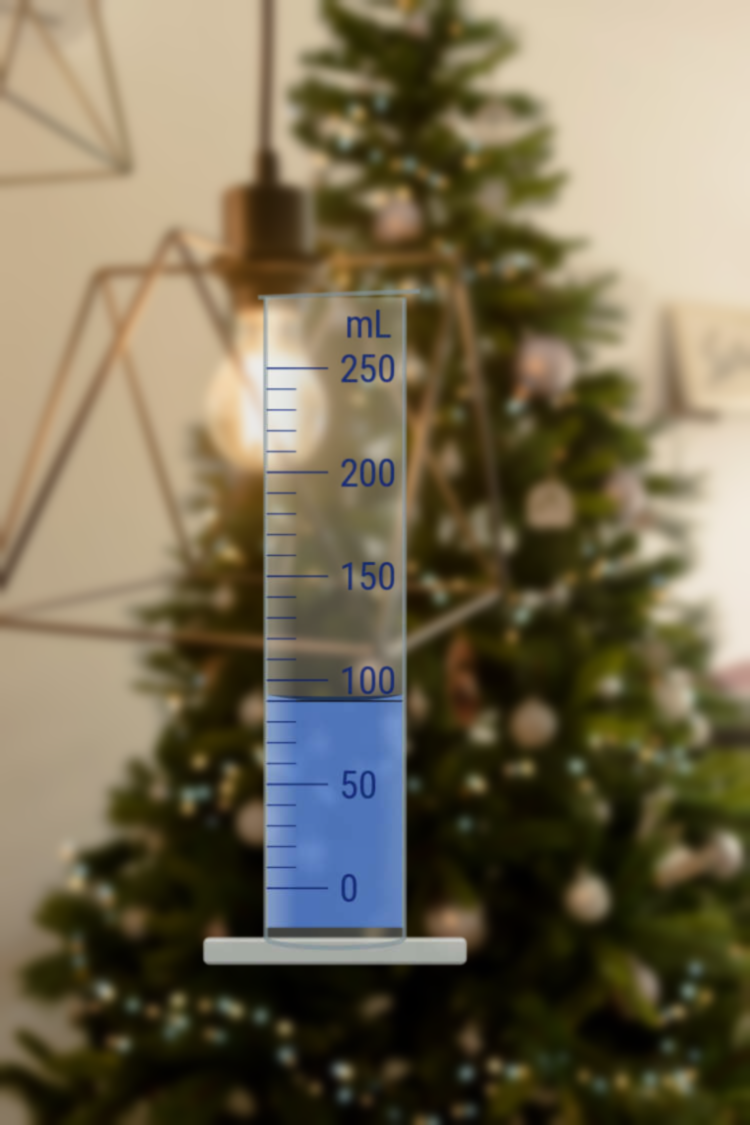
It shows 90 (mL)
